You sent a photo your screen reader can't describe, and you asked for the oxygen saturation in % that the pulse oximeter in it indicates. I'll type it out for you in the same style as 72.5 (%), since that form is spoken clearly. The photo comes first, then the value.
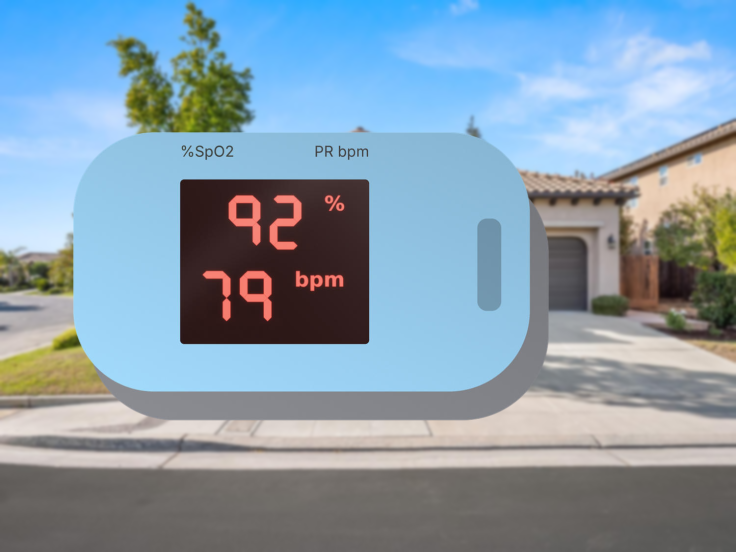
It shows 92 (%)
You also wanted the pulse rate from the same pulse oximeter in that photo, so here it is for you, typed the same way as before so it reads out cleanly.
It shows 79 (bpm)
